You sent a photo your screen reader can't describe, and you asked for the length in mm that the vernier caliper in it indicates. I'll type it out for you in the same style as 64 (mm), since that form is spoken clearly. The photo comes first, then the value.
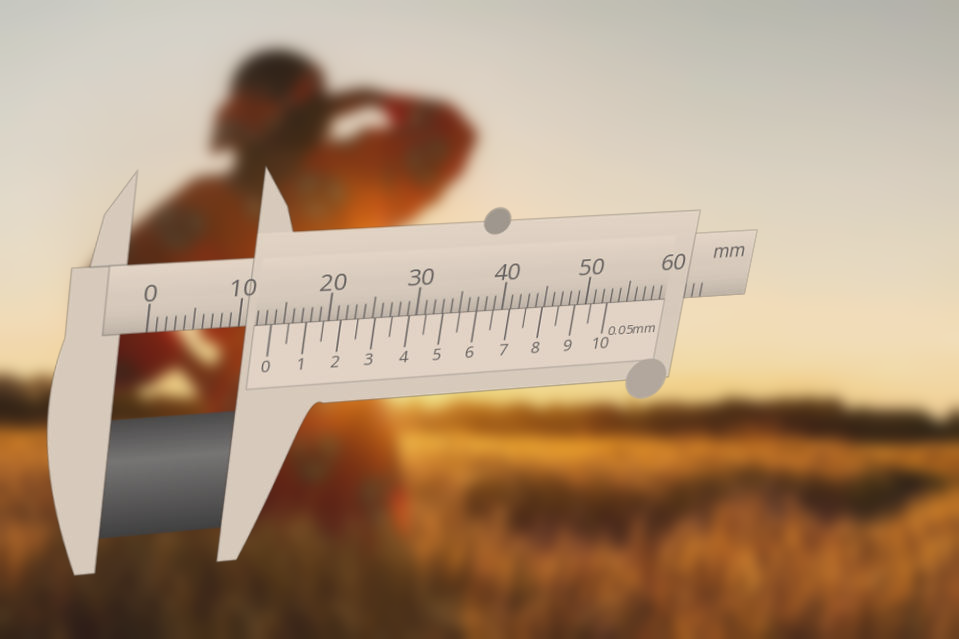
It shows 13.6 (mm)
